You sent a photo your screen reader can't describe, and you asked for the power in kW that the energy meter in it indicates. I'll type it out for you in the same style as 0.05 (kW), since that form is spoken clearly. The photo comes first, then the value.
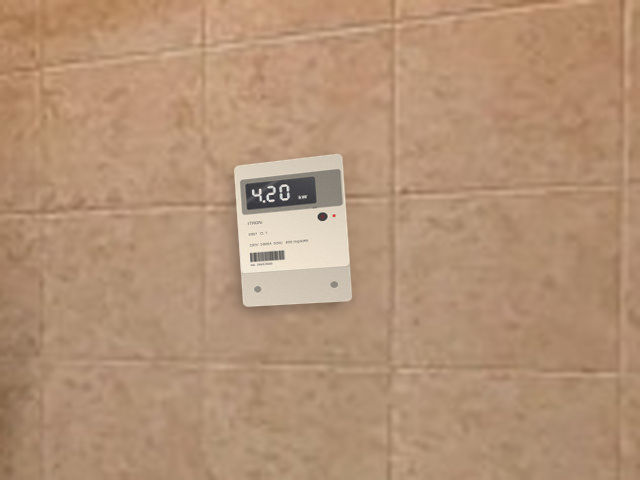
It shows 4.20 (kW)
